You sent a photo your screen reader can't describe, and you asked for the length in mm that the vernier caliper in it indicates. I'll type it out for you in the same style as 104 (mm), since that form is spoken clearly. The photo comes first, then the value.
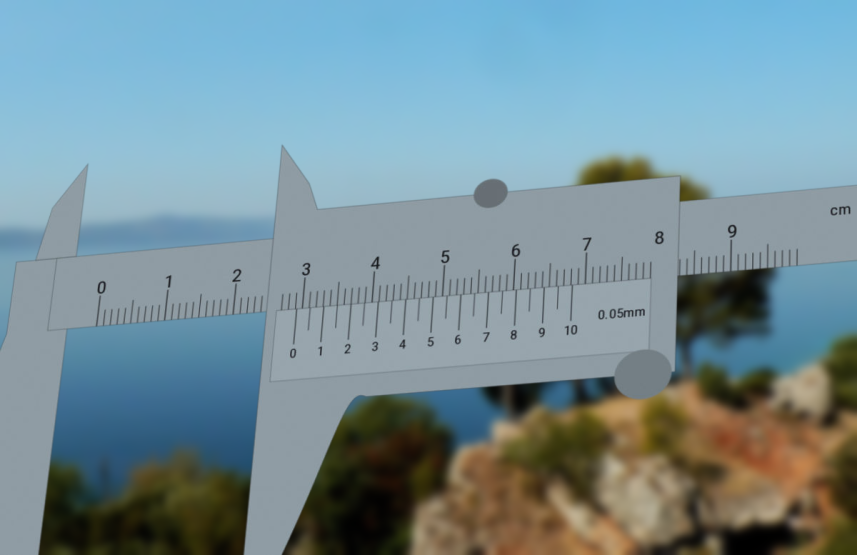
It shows 29.2 (mm)
